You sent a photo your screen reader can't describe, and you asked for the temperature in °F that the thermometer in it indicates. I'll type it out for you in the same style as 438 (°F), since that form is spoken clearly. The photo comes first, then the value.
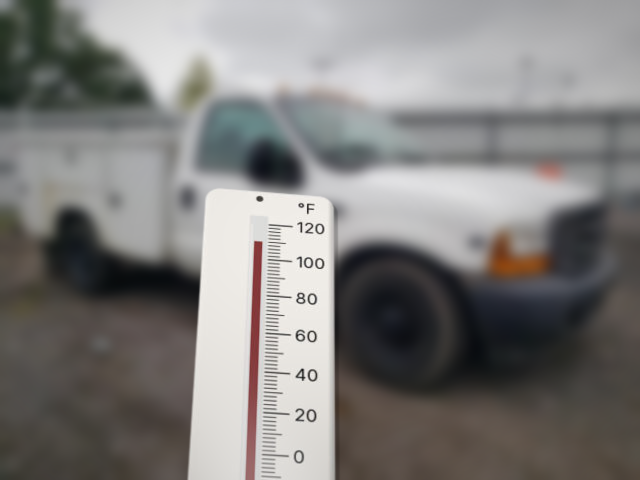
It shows 110 (°F)
